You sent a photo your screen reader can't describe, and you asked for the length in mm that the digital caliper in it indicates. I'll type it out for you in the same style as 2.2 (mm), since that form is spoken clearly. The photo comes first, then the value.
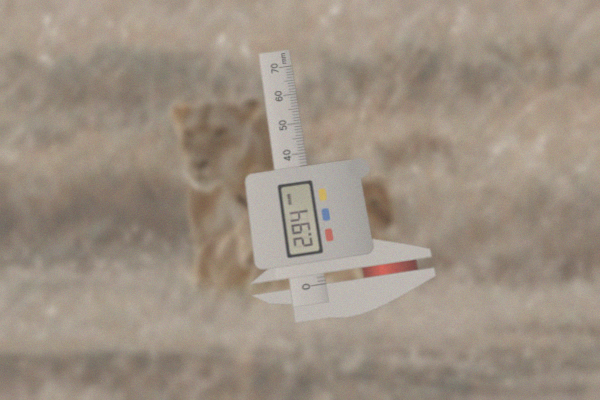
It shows 2.94 (mm)
